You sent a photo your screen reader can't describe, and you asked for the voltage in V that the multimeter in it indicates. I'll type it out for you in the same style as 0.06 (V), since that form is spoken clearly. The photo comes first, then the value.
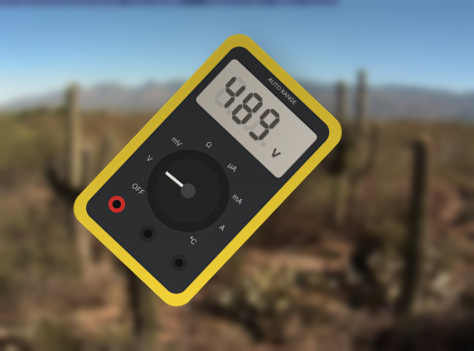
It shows 489 (V)
